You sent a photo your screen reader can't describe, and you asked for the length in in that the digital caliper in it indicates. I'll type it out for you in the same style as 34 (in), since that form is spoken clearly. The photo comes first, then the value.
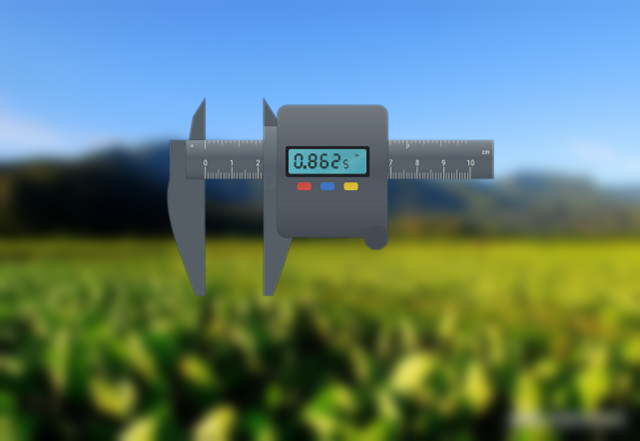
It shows 0.8625 (in)
